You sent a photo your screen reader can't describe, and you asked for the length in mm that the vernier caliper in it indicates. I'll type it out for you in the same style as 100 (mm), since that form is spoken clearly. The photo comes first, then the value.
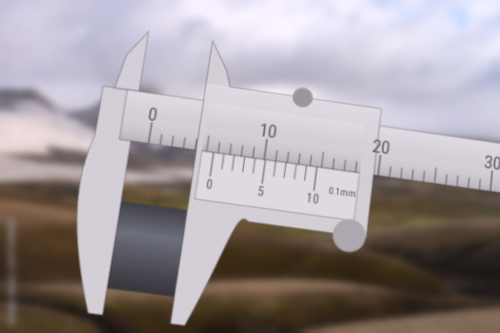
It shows 5.6 (mm)
